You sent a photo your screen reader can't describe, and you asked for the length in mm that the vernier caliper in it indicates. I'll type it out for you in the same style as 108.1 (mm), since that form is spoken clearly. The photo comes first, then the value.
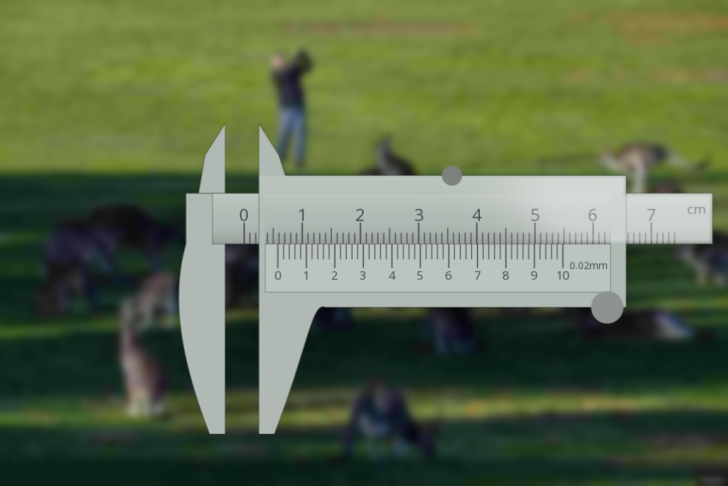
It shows 5.8 (mm)
